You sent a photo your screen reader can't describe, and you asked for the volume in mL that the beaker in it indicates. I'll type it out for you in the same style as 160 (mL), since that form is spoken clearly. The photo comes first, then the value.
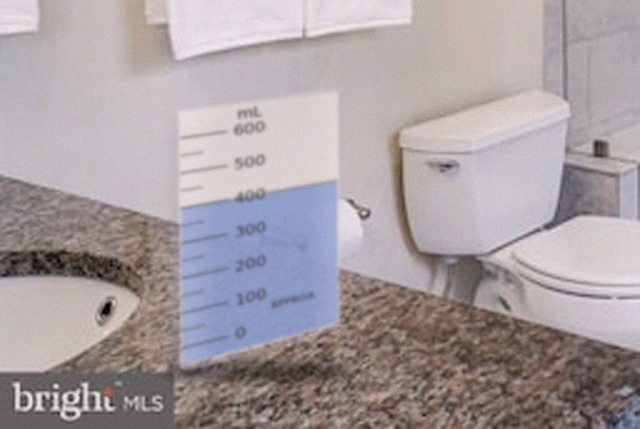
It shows 400 (mL)
